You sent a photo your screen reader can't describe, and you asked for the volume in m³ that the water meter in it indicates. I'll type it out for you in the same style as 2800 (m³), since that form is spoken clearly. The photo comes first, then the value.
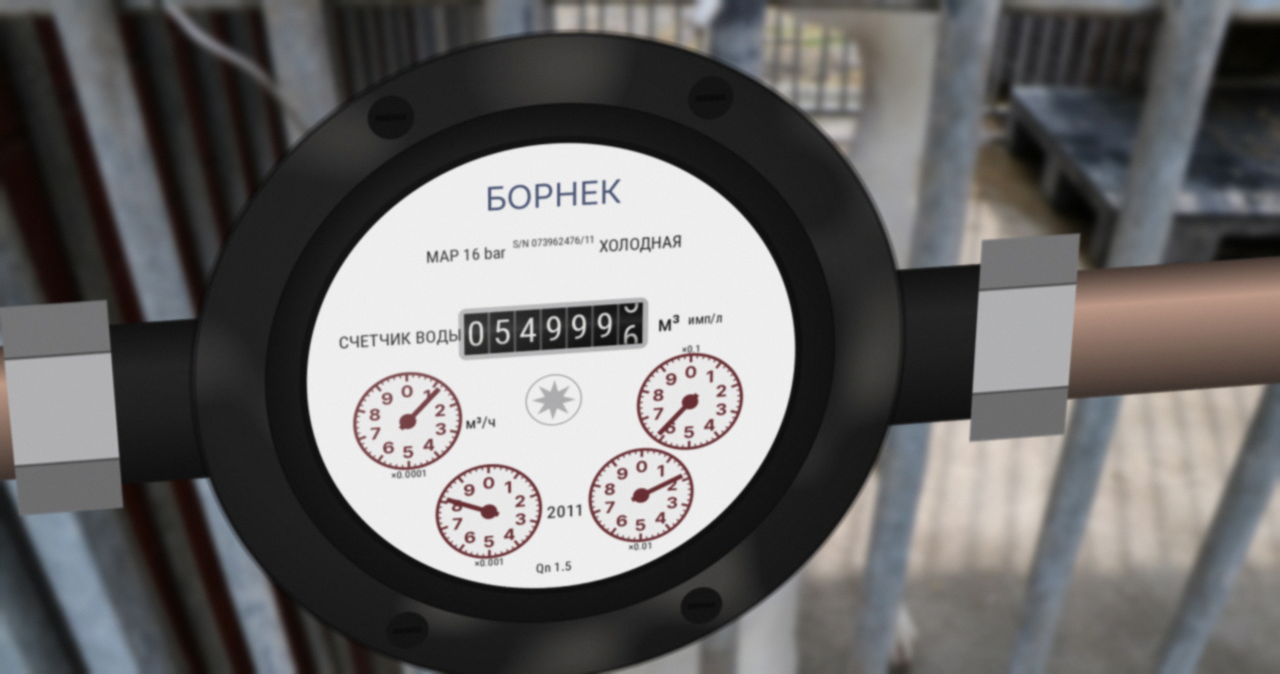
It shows 549995.6181 (m³)
